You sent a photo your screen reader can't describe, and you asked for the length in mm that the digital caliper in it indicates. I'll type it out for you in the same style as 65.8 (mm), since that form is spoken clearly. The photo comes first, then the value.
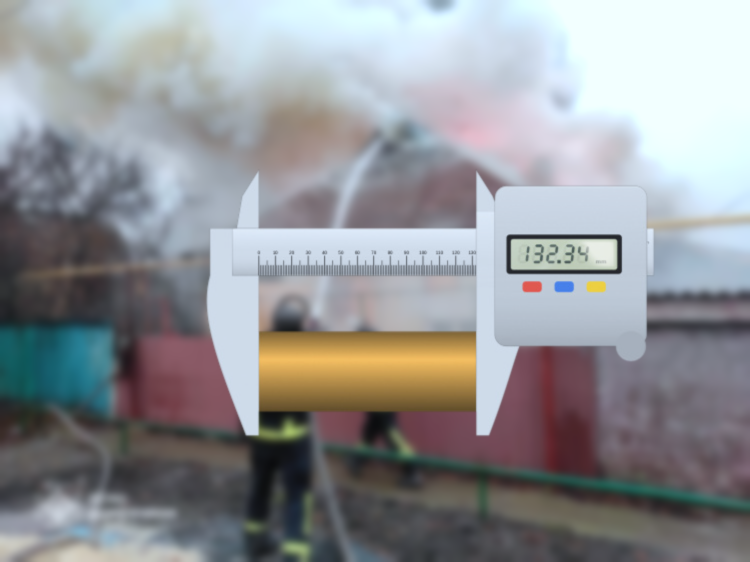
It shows 132.34 (mm)
